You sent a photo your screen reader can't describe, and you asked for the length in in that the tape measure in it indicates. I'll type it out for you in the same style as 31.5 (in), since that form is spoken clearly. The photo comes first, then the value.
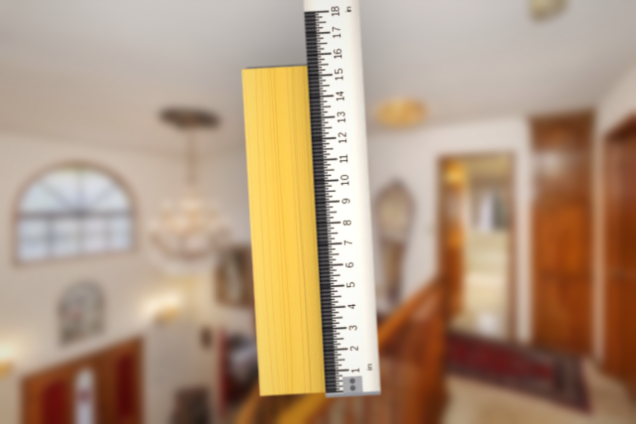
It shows 15.5 (in)
